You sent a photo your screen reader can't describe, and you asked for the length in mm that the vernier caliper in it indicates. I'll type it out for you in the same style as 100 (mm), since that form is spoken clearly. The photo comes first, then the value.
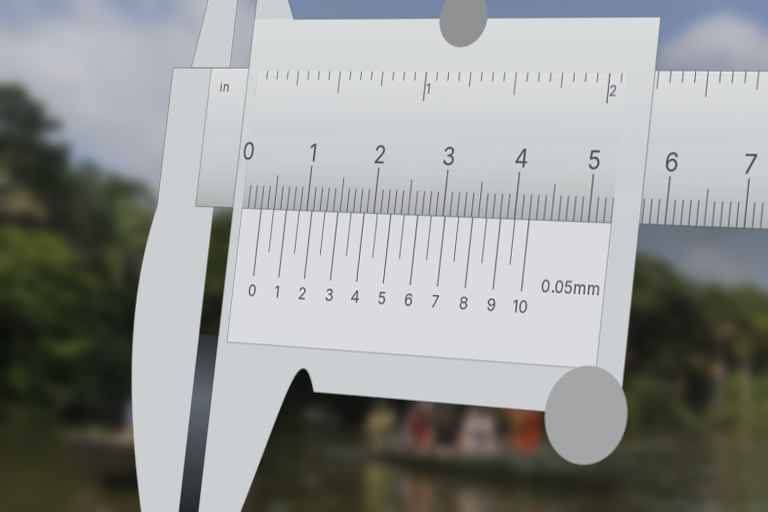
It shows 3.0 (mm)
